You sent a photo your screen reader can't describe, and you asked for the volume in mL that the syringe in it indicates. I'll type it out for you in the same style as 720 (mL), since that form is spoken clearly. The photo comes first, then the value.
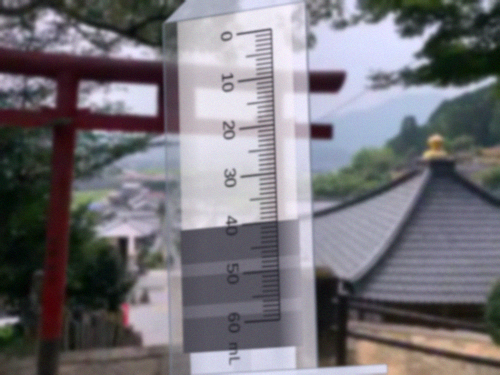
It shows 40 (mL)
